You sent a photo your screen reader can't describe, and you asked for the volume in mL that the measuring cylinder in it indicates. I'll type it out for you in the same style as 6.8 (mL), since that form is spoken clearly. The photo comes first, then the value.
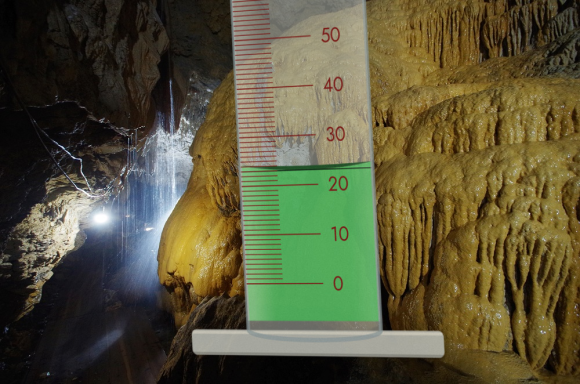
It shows 23 (mL)
